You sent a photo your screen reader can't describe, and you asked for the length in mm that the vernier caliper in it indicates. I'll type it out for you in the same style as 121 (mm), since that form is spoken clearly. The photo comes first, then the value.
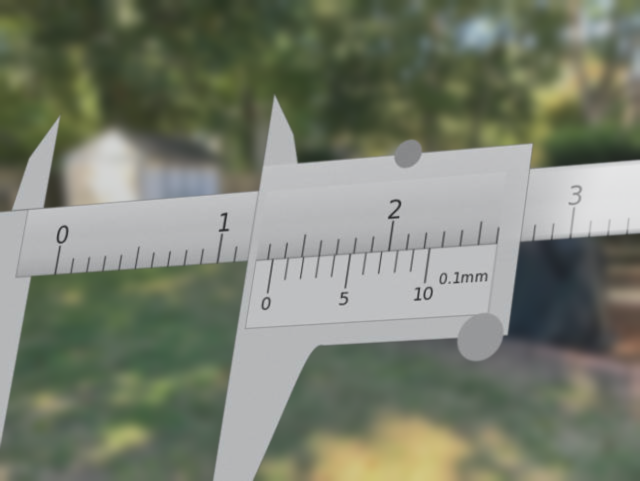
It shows 13.3 (mm)
